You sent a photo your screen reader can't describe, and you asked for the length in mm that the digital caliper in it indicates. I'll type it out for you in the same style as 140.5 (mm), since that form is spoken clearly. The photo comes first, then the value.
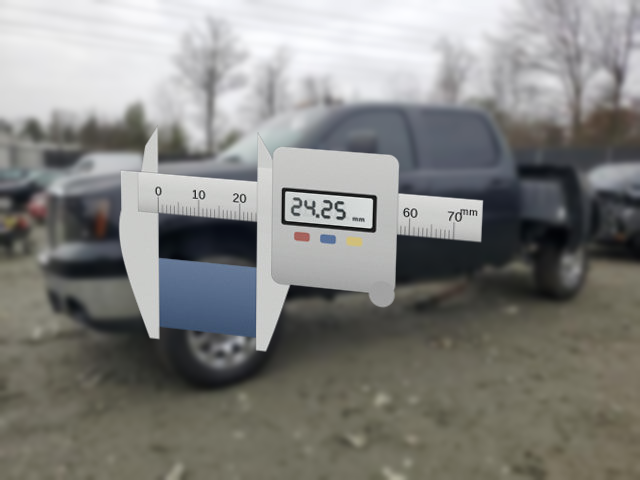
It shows 24.25 (mm)
